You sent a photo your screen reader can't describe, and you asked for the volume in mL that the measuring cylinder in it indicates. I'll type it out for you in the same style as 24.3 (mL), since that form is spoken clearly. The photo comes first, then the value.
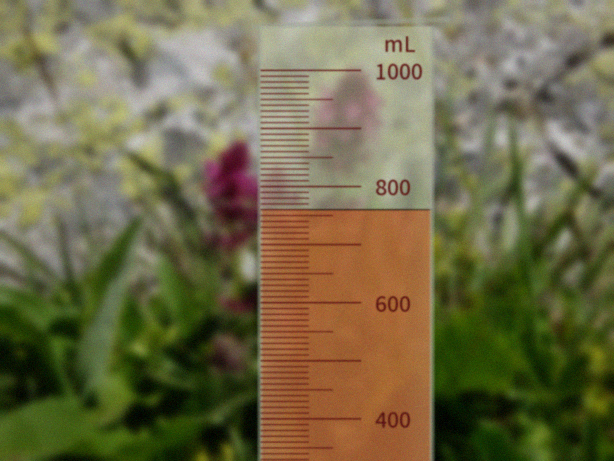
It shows 760 (mL)
